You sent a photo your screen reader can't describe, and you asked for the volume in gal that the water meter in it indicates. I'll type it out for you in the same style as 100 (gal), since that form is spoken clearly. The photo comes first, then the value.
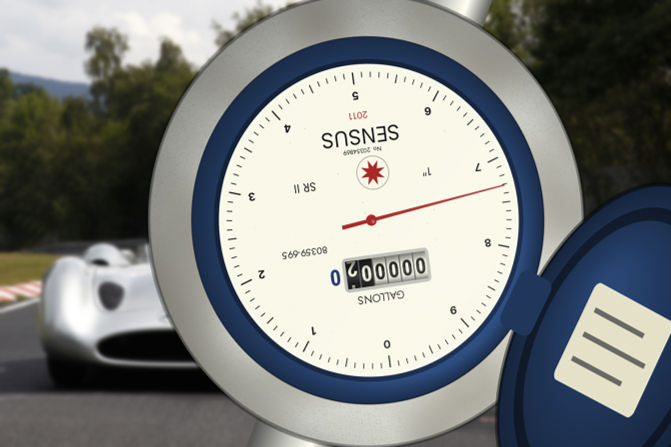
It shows 17.3 (gal)
